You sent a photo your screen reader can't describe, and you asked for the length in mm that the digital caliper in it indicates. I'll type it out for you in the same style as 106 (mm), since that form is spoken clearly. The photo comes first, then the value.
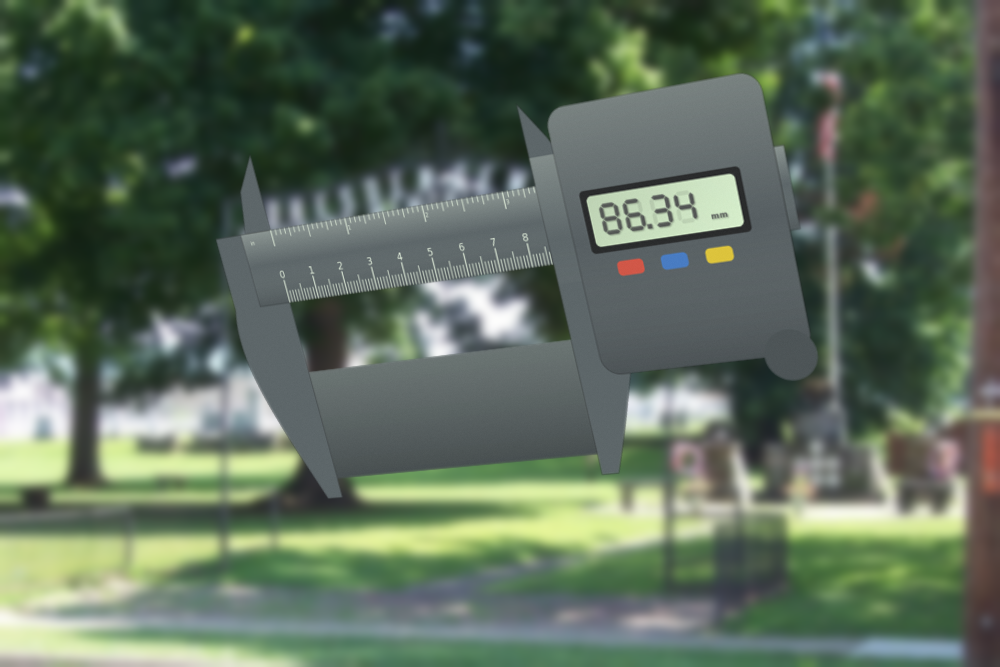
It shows 86.34 (mm)
